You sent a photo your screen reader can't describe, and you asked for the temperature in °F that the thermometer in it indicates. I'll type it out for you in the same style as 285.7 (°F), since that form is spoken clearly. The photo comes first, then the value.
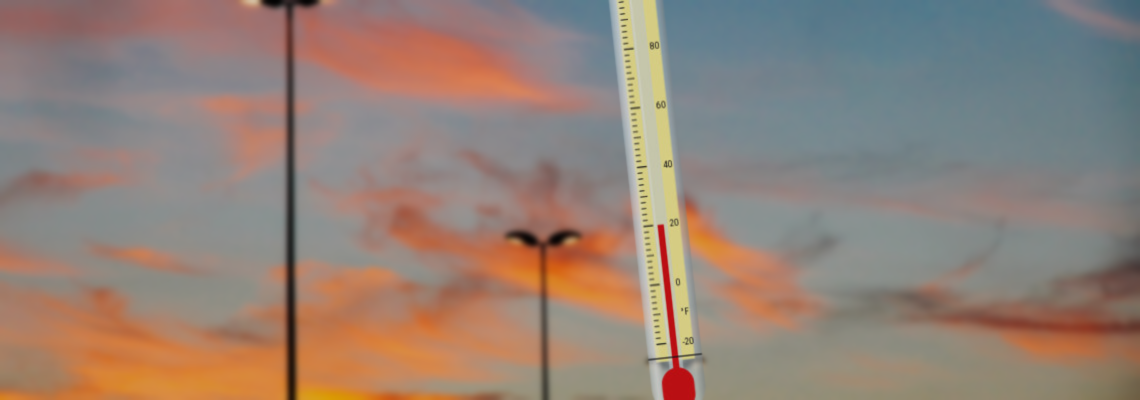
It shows 20 (°F)
